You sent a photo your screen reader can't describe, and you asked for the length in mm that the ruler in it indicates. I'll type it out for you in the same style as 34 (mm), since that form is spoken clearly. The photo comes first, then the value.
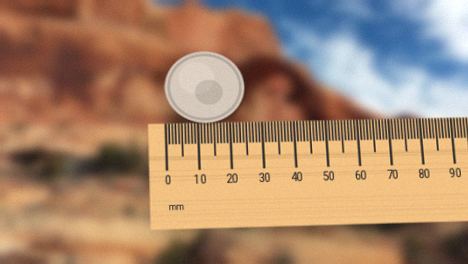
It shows 25 (mm)
